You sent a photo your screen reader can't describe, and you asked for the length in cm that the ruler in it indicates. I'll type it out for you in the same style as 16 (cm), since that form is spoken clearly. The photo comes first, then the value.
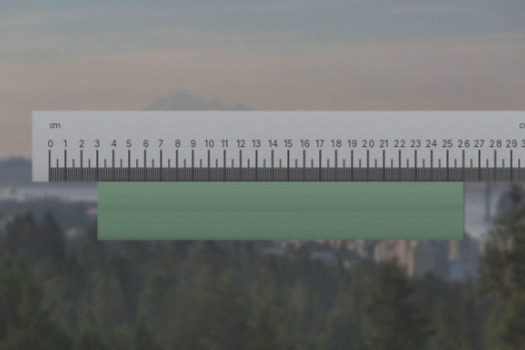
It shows 23 (cm)
